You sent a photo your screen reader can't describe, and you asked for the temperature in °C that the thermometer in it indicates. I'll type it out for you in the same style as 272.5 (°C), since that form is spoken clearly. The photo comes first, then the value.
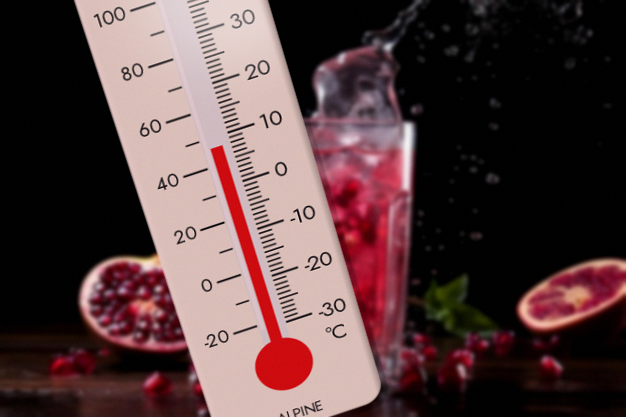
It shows 8 (°C)
